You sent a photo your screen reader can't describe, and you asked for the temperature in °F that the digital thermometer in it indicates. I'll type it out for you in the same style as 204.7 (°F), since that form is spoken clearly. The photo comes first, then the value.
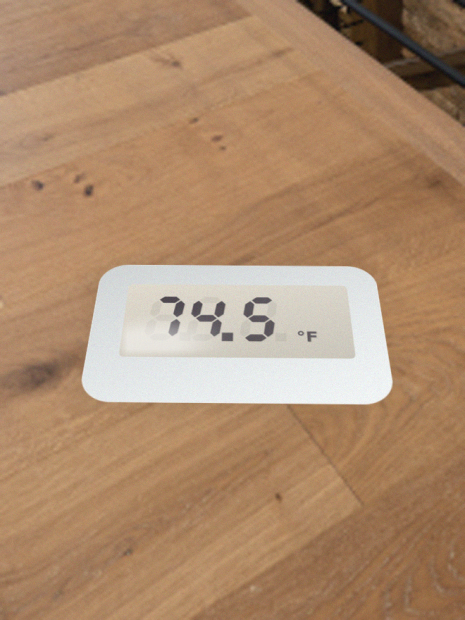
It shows 74.5 (°F)
